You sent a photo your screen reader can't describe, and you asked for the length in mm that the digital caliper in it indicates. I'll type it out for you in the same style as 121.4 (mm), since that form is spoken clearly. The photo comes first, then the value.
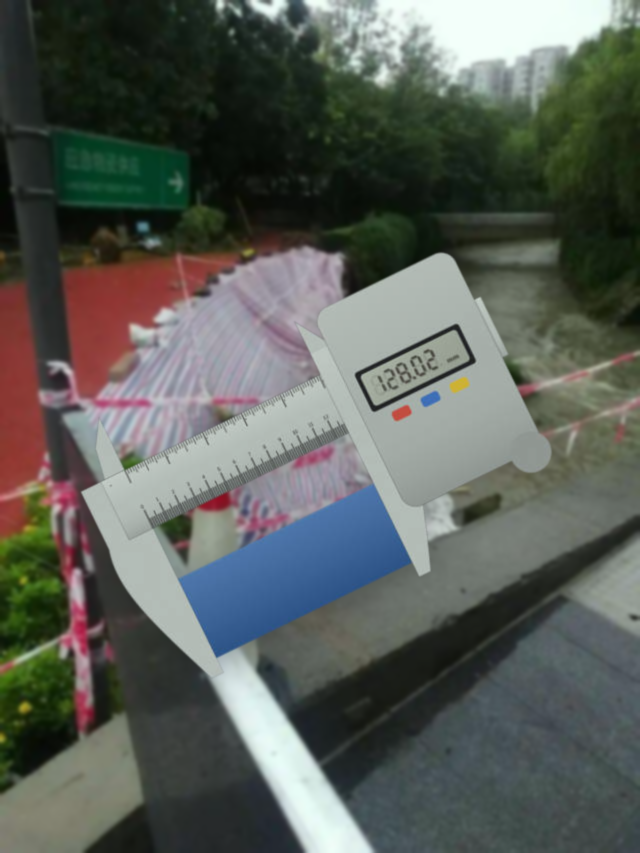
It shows 128.02 (mm)
